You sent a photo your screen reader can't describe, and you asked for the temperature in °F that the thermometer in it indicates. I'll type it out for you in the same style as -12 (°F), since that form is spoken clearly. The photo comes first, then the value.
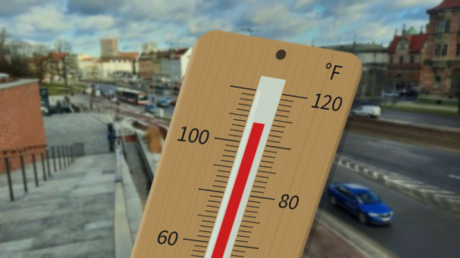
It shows 108 (°F)
